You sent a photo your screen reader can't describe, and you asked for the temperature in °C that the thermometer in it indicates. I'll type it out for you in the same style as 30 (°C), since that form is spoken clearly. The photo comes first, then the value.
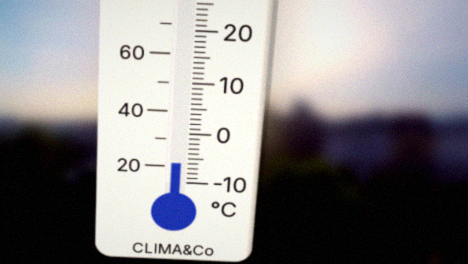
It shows -6 (°C)
